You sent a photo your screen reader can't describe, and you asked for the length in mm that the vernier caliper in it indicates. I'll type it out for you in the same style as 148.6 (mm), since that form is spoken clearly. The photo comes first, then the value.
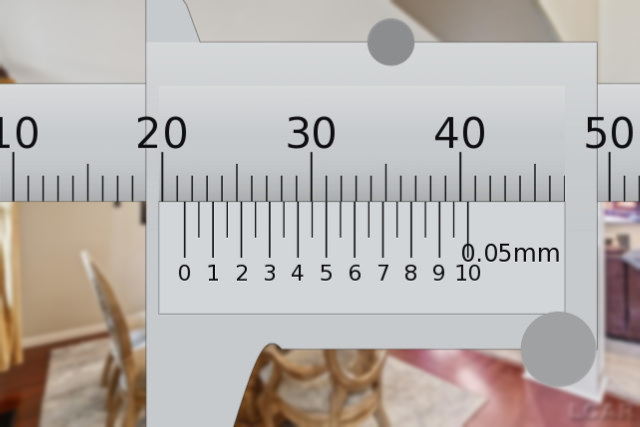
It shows 21.5 (mm)
